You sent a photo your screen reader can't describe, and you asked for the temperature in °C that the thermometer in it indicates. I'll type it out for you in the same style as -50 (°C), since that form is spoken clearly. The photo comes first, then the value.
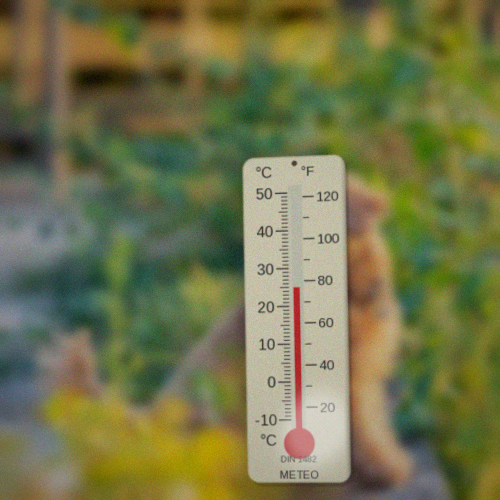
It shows 25 (°C)
